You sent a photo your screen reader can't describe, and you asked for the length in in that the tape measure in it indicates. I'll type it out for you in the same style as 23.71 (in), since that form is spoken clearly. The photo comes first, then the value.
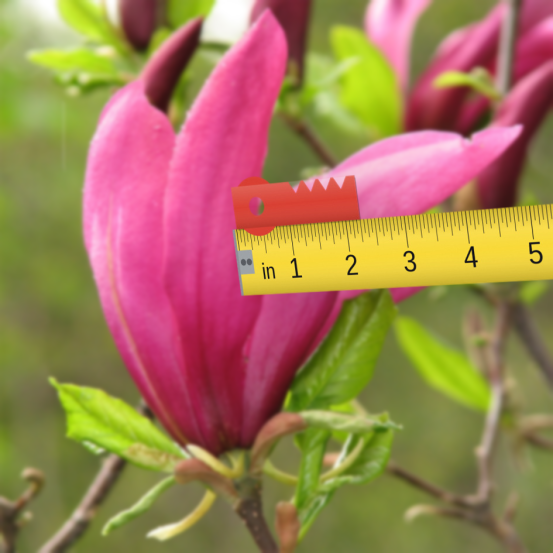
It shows 2.25 (in)
